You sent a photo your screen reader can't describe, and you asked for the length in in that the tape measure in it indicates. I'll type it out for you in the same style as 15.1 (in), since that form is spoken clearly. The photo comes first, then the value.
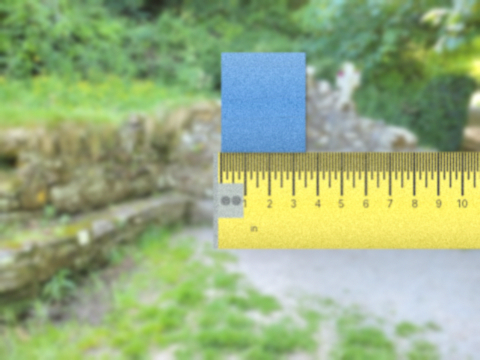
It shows 3.5 (in)
